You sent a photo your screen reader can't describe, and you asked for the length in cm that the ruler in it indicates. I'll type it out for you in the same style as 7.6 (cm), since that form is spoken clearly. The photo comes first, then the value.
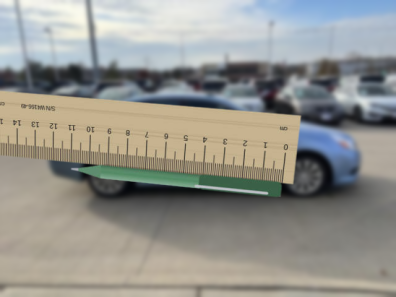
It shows 11 (cm)
